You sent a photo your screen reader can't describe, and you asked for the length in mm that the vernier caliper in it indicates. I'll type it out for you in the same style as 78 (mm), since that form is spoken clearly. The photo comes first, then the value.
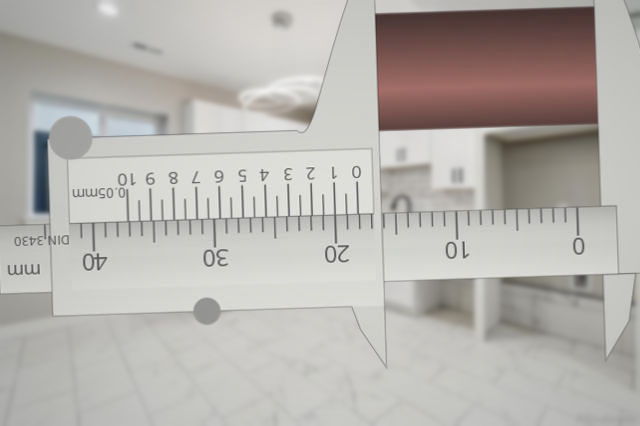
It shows 18.1 (mm)
